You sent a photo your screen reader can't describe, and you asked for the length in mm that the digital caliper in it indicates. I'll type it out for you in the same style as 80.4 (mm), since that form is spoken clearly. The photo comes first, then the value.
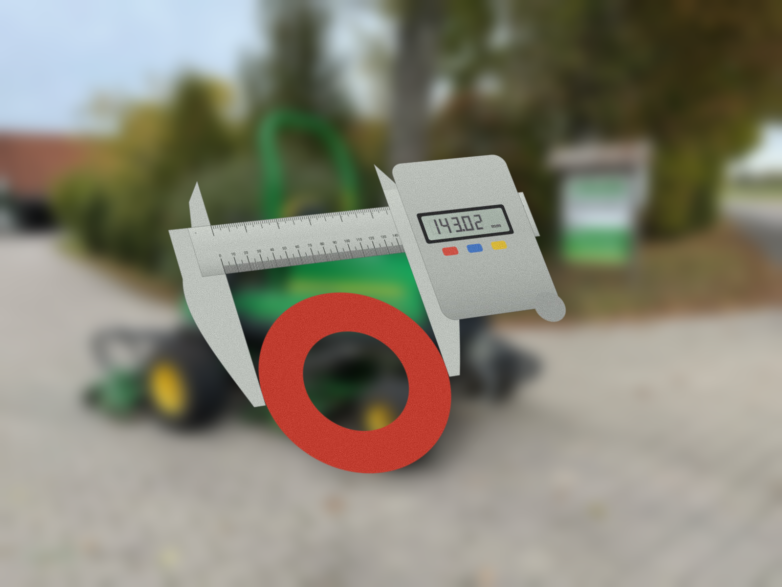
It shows 143.02 (mm)
